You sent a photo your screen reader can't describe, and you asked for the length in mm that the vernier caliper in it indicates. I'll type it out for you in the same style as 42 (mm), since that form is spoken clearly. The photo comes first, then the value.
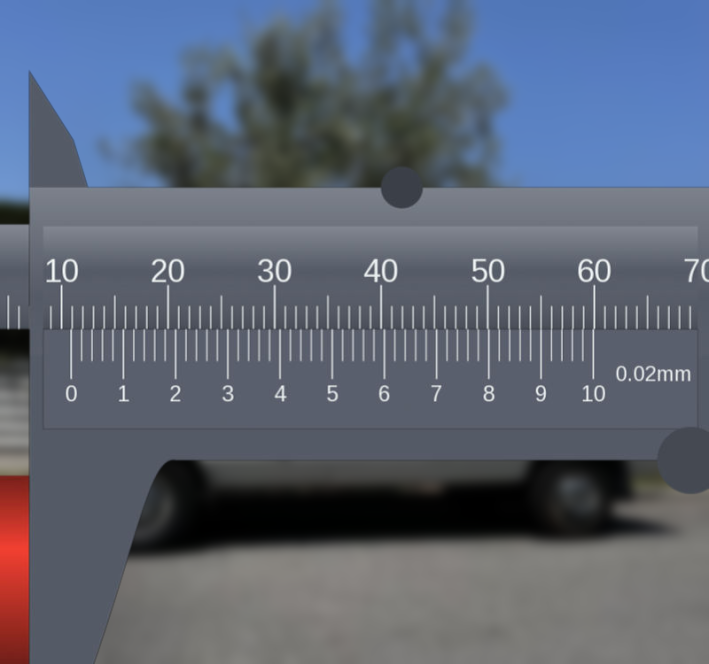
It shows 10.9 (mm)
